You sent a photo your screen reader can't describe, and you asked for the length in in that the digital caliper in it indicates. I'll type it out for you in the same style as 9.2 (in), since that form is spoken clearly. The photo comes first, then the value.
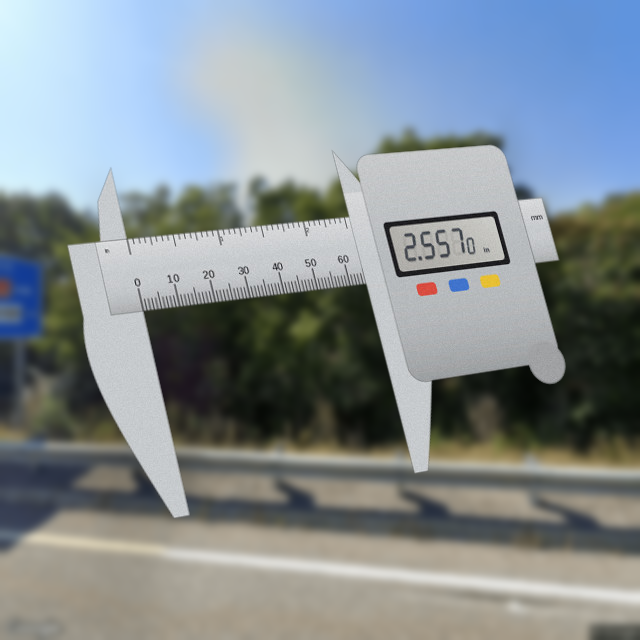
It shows 2.5570 (in)
